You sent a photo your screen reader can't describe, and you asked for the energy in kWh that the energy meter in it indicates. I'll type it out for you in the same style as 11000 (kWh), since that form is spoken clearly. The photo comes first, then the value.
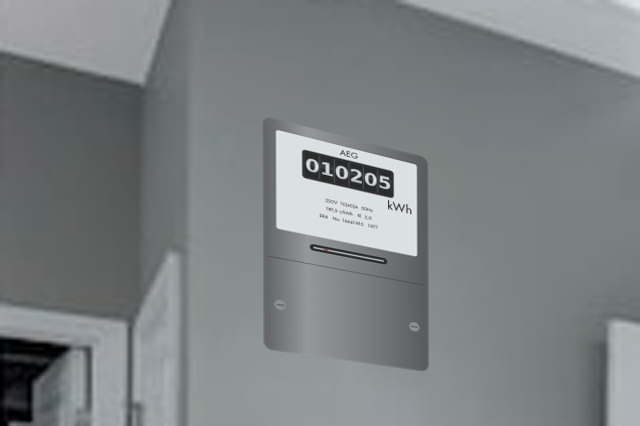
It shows 10205 (kWh)
